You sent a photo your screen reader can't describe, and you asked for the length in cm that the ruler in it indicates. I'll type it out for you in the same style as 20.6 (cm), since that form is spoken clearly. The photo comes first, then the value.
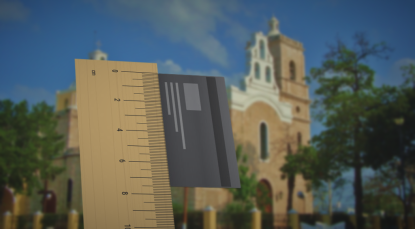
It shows 7.5 (cm)
